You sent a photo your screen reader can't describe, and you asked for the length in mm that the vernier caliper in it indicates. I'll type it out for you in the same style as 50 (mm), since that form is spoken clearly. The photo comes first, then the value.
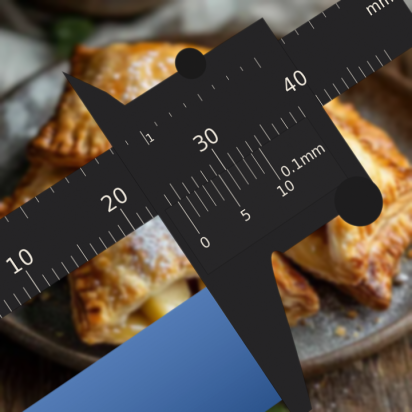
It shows 24.7 (mm)
